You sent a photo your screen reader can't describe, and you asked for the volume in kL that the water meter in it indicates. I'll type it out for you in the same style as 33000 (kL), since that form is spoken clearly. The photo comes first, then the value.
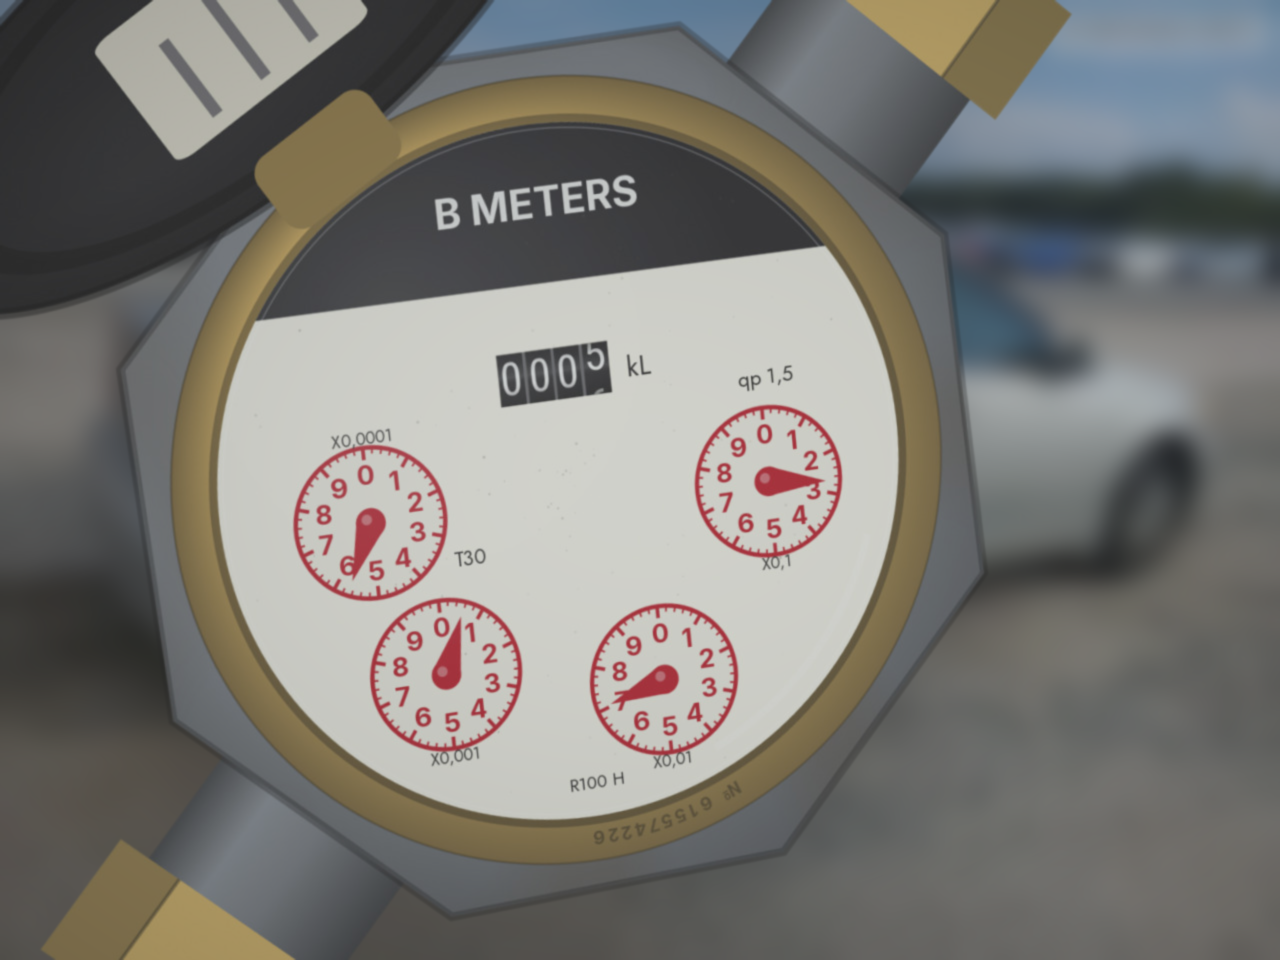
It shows 5.2705 (kL)
